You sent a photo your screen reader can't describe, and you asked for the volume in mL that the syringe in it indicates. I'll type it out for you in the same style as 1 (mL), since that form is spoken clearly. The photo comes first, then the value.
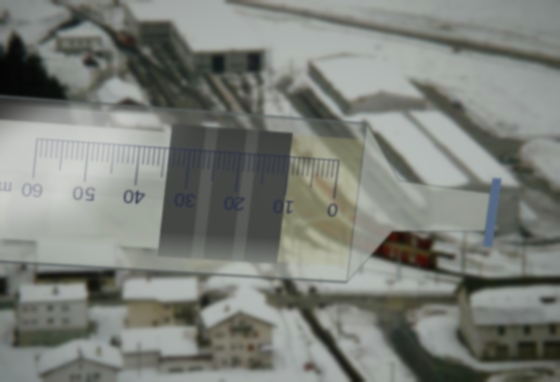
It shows 10 (mL)
